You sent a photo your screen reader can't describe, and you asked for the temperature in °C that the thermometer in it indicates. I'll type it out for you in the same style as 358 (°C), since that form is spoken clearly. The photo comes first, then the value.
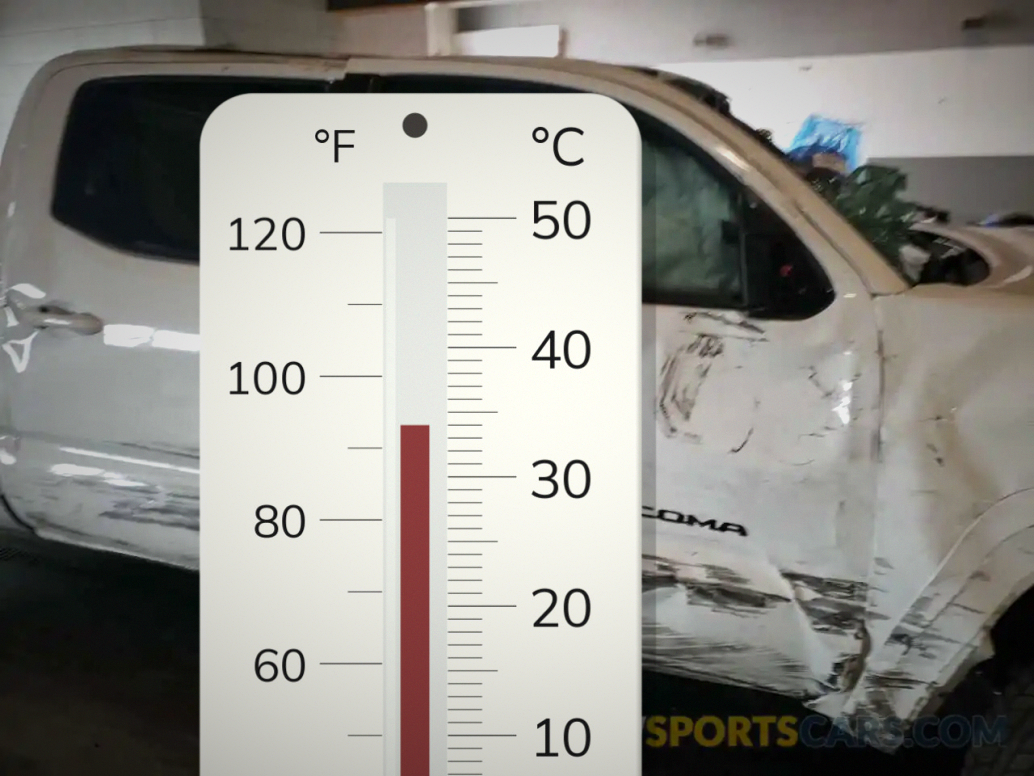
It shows 34 (°C)
